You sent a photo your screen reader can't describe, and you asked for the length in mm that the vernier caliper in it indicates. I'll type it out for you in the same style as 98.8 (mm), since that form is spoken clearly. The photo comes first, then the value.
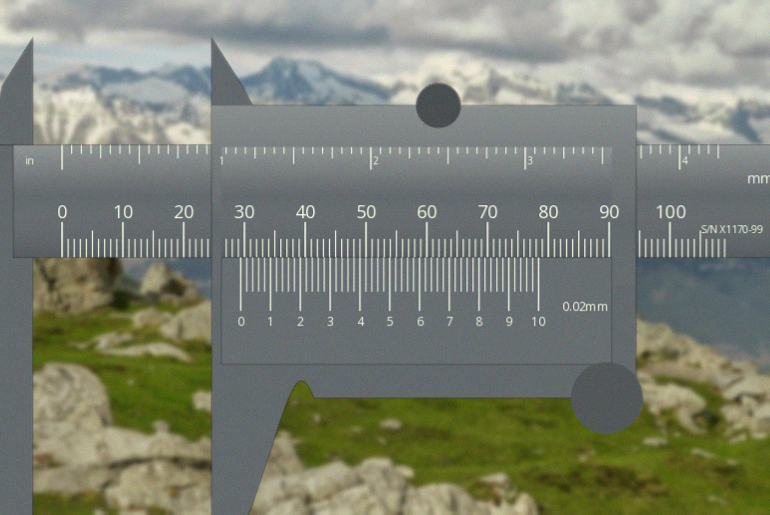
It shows 29.4 (mm)
